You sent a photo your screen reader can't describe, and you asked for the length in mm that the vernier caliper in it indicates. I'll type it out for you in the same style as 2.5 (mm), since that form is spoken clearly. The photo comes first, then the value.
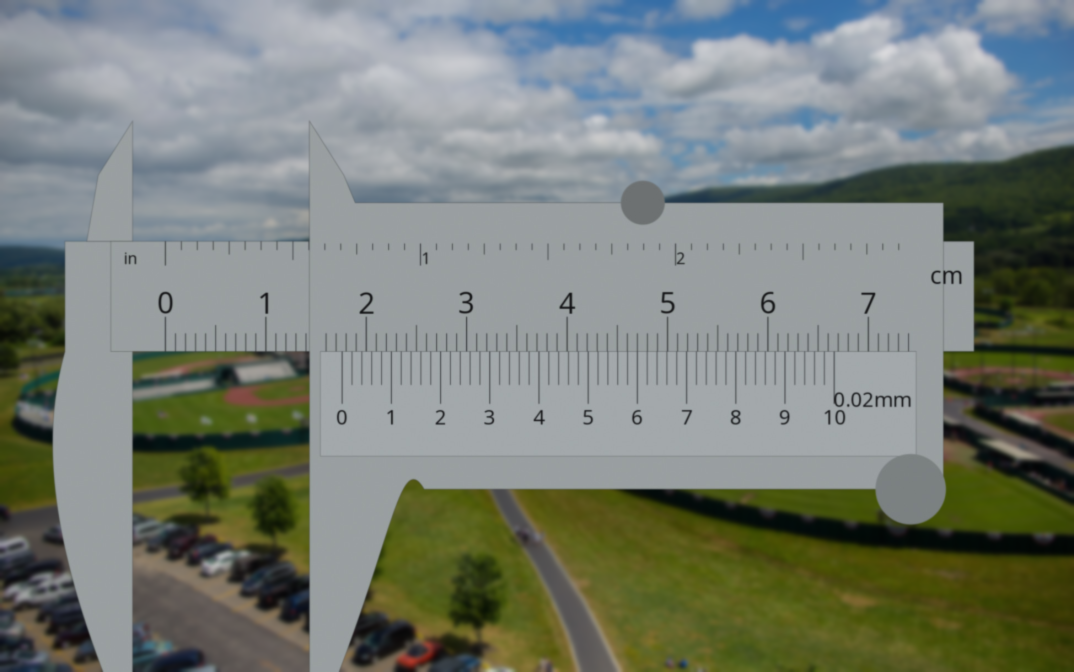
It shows 17.6 (mm)
